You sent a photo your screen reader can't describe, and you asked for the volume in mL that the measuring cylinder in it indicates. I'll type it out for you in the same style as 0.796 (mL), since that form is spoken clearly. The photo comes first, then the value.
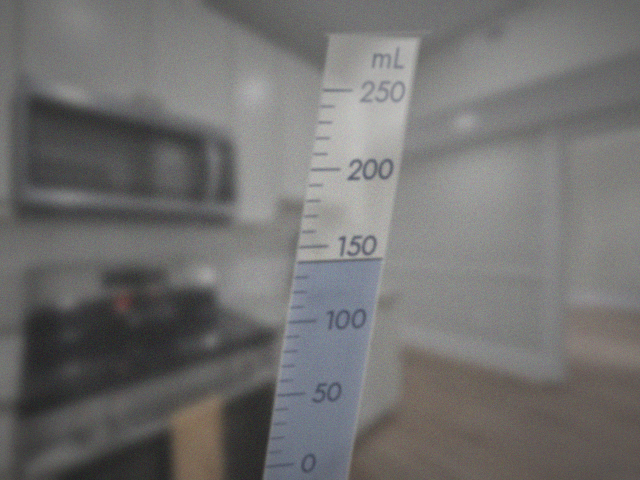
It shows 140 (mL)
